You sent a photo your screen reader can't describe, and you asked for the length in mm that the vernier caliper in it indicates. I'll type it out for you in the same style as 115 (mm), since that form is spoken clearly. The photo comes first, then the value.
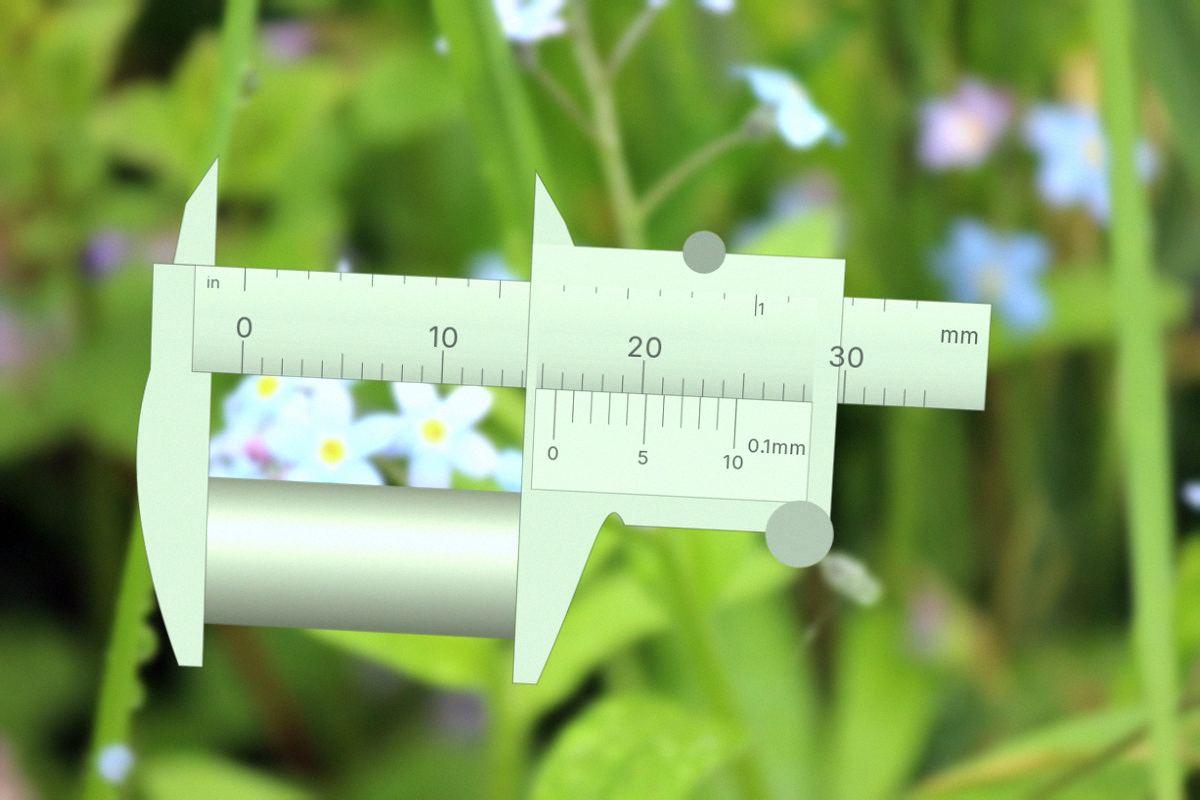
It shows 15.7 (mm)
